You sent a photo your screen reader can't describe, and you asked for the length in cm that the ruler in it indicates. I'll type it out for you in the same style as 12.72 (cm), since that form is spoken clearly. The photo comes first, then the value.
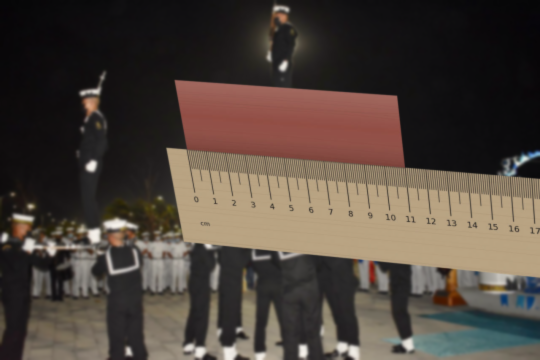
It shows 11 (cm)
